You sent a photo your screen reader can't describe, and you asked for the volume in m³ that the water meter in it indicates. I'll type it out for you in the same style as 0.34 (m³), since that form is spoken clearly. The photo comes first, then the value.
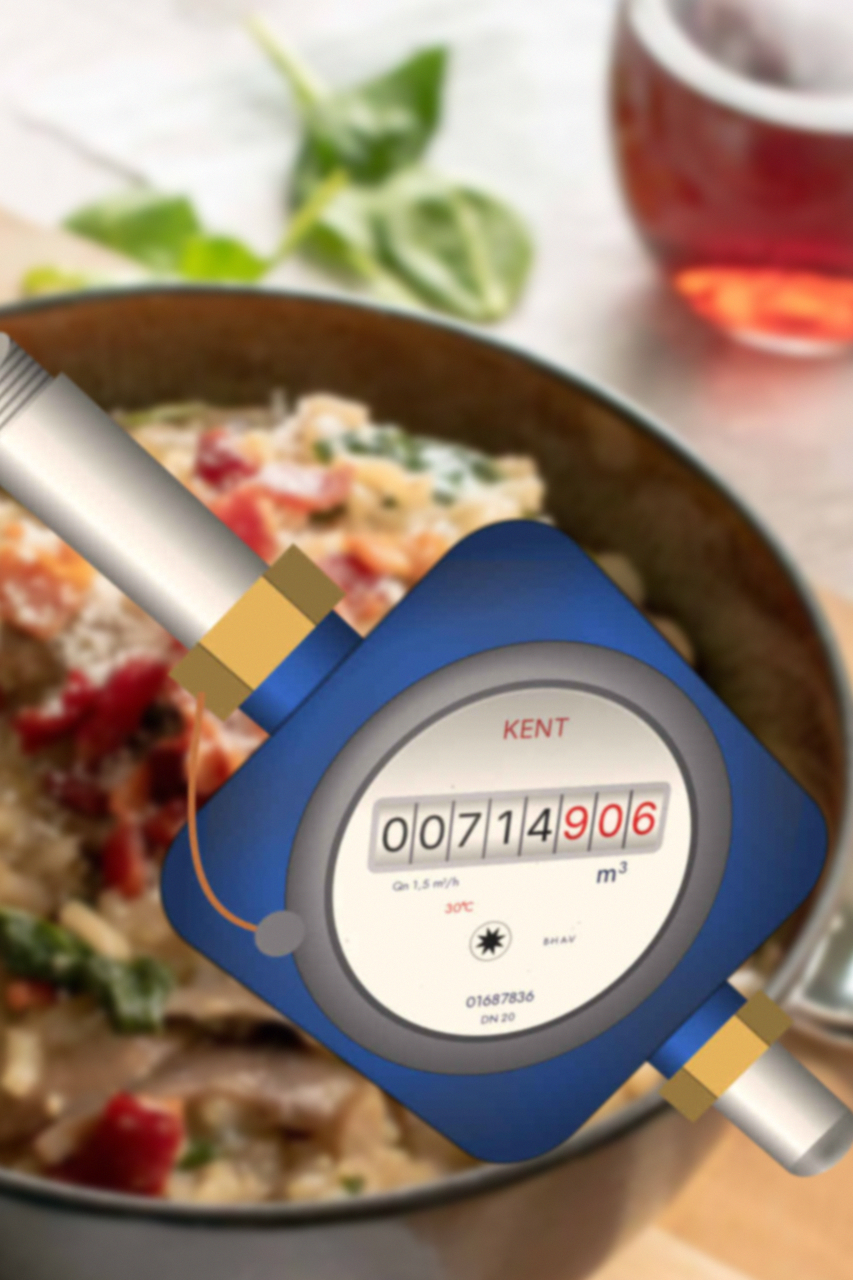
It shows 714.906 (m³)
